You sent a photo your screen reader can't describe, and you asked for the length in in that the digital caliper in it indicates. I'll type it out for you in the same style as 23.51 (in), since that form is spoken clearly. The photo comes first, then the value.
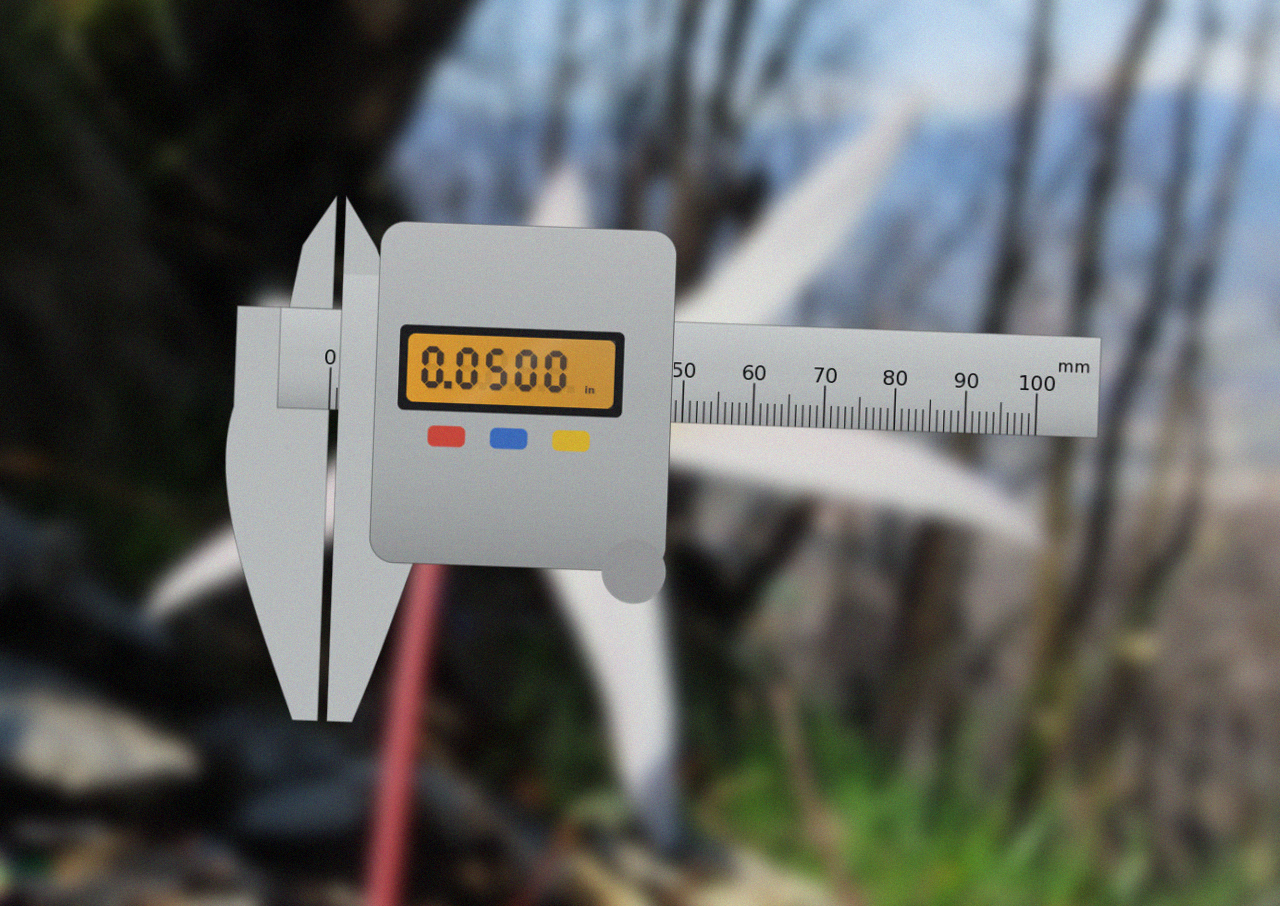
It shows 0.0500 (in)
